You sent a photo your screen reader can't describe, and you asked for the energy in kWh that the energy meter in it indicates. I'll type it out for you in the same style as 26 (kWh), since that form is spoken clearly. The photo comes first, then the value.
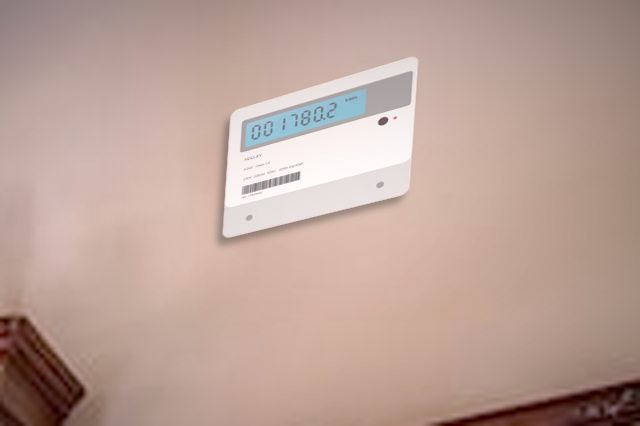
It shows 1780.2 (kWh)
